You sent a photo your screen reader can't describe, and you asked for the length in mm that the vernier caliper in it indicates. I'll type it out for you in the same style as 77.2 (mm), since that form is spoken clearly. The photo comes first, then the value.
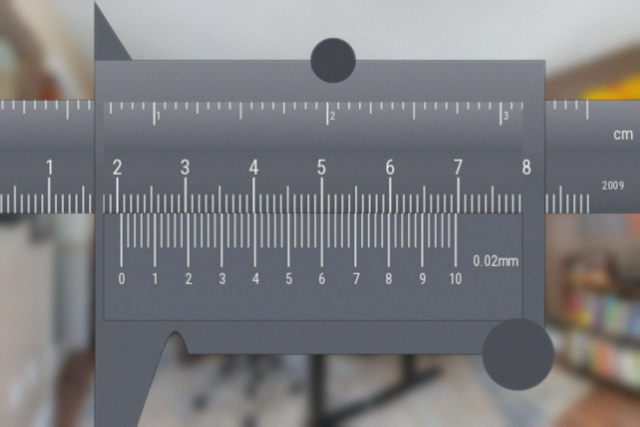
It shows 20.6 (mm)
